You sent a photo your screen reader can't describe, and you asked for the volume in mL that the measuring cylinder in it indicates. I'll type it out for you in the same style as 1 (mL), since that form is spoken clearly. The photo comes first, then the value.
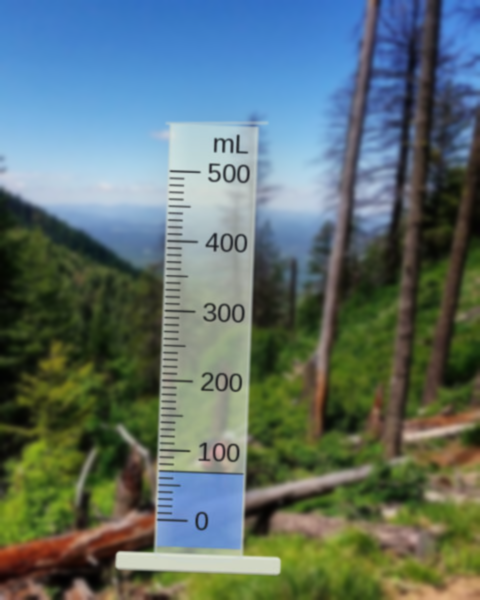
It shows 70 (mL)
